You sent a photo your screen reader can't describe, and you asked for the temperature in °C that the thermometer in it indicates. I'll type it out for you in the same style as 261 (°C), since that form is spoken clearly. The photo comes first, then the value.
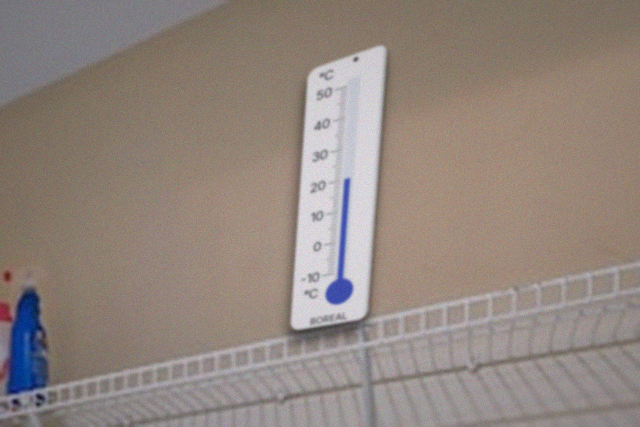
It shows 20 (°C)
